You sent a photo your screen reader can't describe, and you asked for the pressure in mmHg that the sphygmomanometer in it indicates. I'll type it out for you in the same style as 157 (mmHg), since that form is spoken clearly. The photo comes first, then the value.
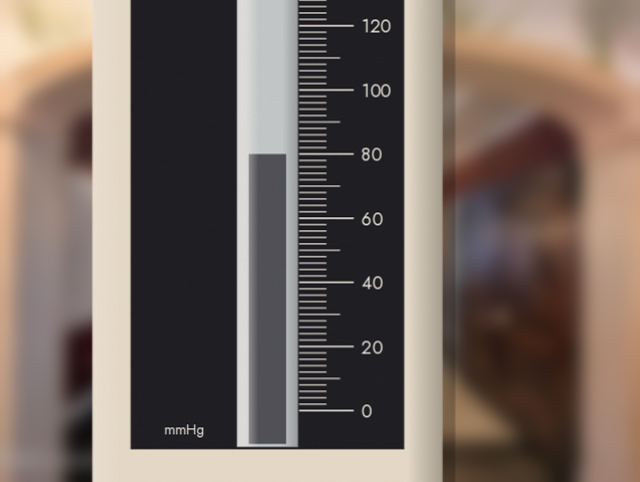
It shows 80 (mmHg)
